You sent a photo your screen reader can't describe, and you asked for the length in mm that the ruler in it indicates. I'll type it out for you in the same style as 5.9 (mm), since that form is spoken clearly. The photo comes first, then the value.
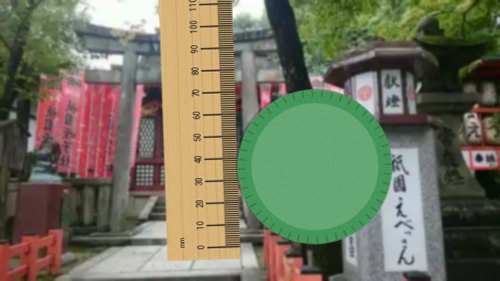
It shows 70 (mm)
